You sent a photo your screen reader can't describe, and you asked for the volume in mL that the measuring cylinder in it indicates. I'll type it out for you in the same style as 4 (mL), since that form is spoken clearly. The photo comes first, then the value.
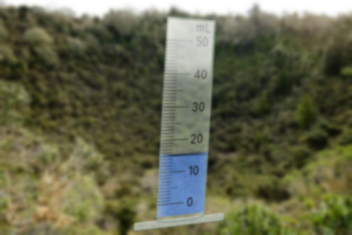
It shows 15 (mL)
